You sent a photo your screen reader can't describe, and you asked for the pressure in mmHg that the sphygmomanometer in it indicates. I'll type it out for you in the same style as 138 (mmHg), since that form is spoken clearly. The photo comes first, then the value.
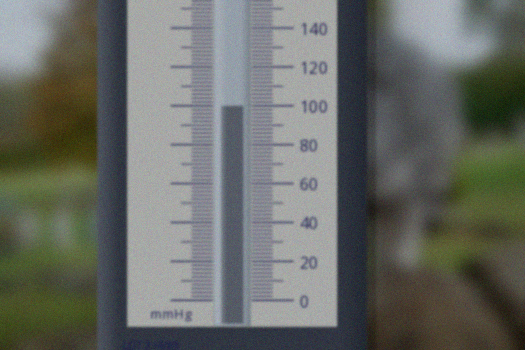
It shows 100 (mmHg)
